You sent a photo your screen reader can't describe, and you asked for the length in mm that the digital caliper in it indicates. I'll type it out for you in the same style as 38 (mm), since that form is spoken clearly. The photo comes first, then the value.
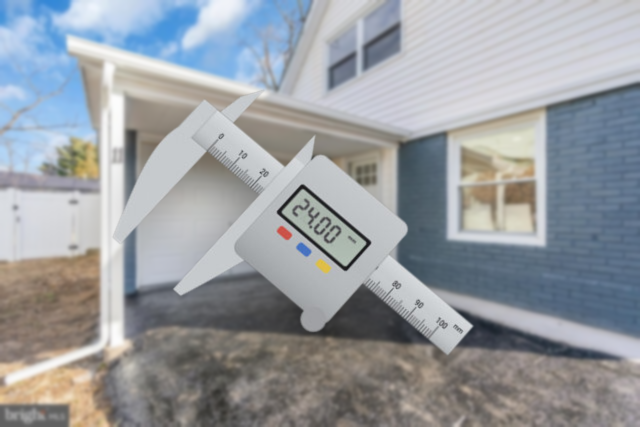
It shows 24.00 (mm)
